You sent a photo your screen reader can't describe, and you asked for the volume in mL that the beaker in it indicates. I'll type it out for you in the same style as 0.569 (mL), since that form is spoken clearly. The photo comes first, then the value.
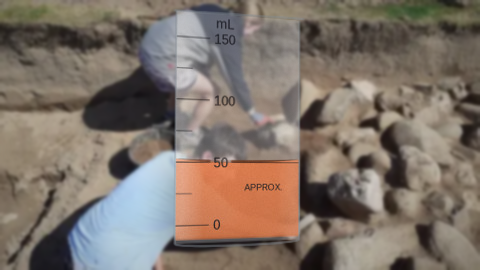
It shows 50 (mL)
